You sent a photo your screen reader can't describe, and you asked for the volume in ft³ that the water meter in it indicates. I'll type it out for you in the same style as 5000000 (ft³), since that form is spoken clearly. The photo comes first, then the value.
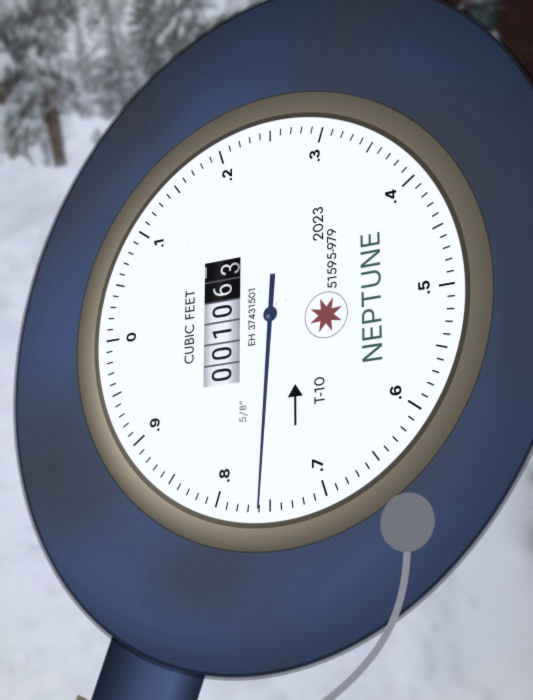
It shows 1062.76 (ft³)
